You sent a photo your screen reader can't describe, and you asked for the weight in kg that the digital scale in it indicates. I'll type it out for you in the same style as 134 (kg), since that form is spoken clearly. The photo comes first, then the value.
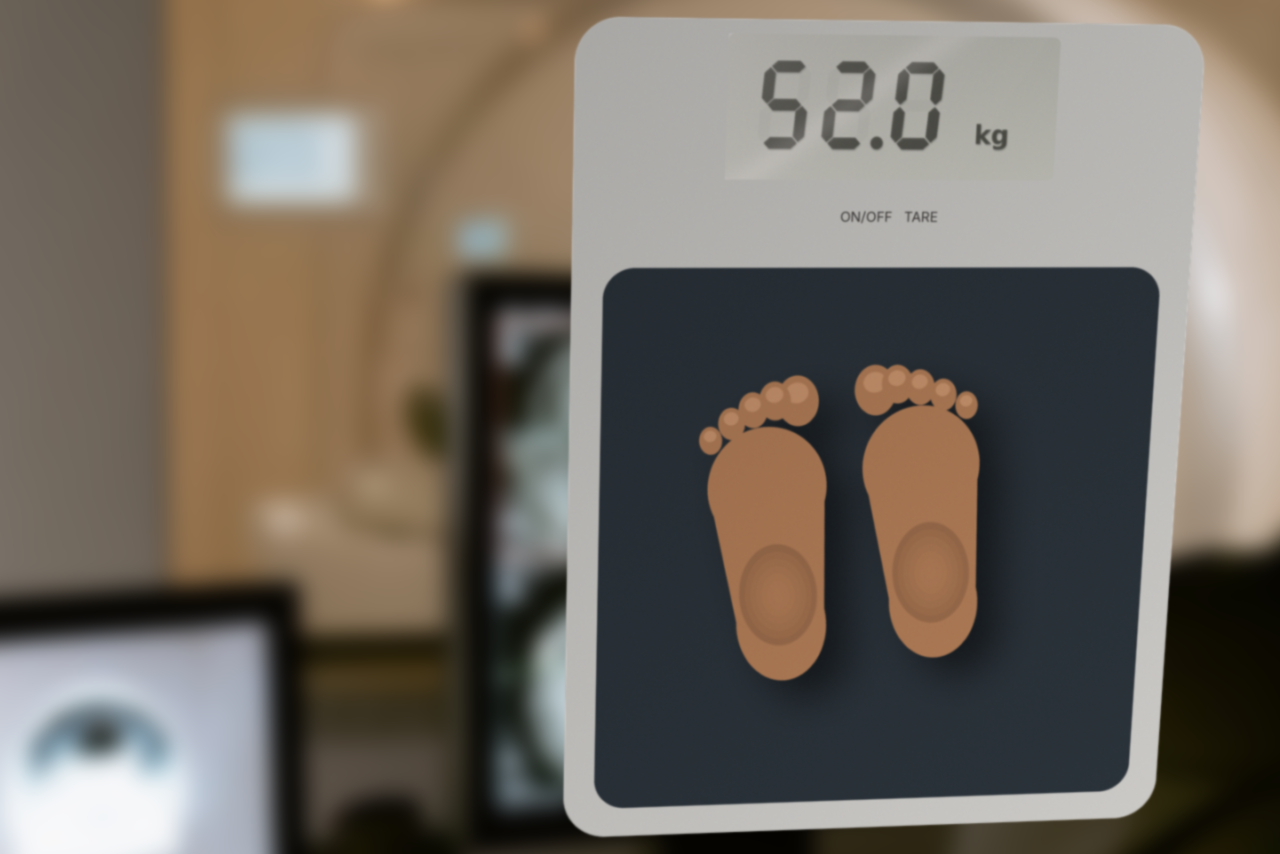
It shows 52.0 (kg)
